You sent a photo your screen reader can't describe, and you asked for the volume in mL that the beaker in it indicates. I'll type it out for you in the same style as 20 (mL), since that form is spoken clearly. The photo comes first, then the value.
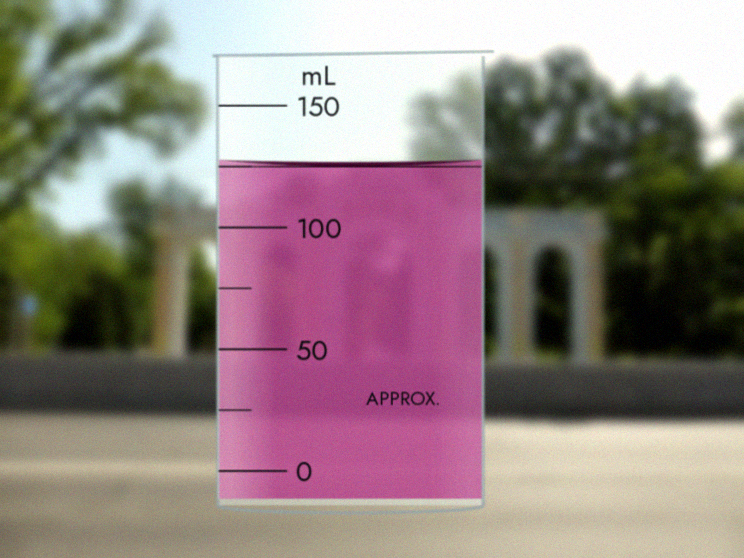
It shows 125 (mL)
